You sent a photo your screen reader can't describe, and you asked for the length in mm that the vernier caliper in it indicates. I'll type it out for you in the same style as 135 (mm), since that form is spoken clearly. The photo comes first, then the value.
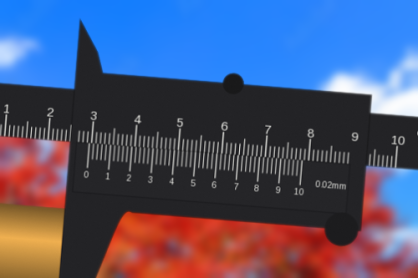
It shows 29.5 (mm)
